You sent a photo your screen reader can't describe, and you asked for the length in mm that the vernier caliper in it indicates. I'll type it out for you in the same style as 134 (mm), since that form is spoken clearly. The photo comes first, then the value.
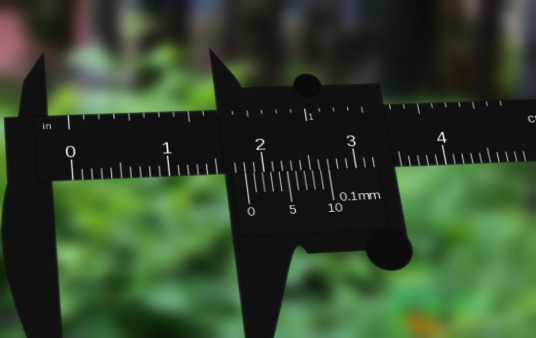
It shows 18.0 (mm)
